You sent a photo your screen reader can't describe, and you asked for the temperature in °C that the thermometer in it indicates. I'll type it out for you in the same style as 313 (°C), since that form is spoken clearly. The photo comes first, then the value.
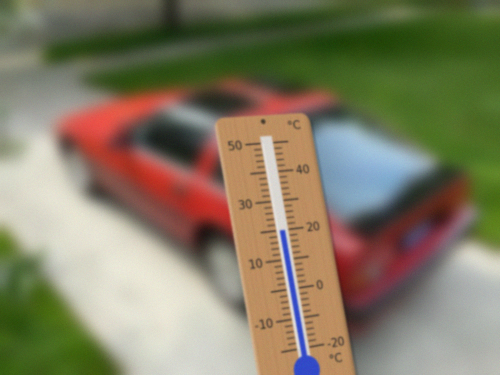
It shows 20 (°C)
